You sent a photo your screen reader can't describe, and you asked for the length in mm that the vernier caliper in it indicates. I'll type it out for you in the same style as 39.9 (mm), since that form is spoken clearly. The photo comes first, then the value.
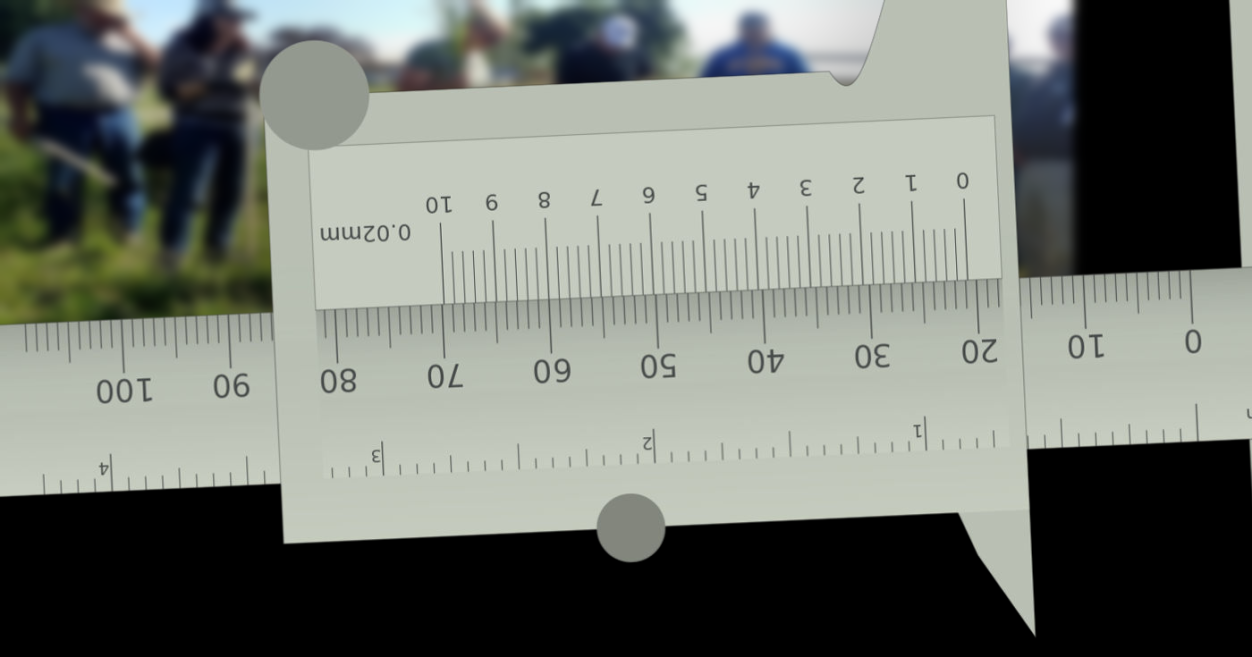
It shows 20.8 (mm)
